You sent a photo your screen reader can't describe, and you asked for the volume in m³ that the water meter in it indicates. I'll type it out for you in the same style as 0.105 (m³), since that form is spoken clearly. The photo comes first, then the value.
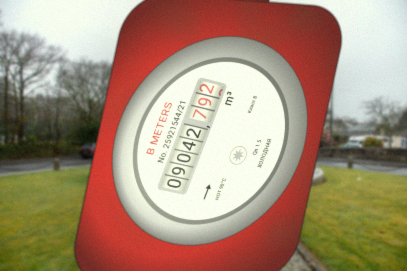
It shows 9042.792 (m³)
